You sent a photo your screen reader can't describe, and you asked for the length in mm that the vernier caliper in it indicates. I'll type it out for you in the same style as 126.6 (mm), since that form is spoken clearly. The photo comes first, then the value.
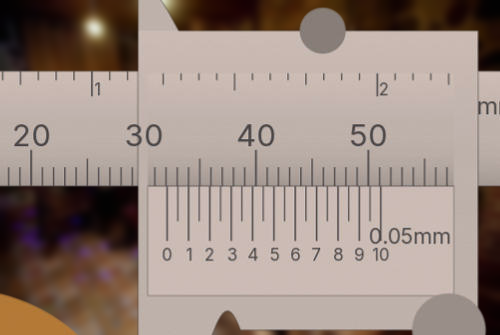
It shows 32.1 (mm)
